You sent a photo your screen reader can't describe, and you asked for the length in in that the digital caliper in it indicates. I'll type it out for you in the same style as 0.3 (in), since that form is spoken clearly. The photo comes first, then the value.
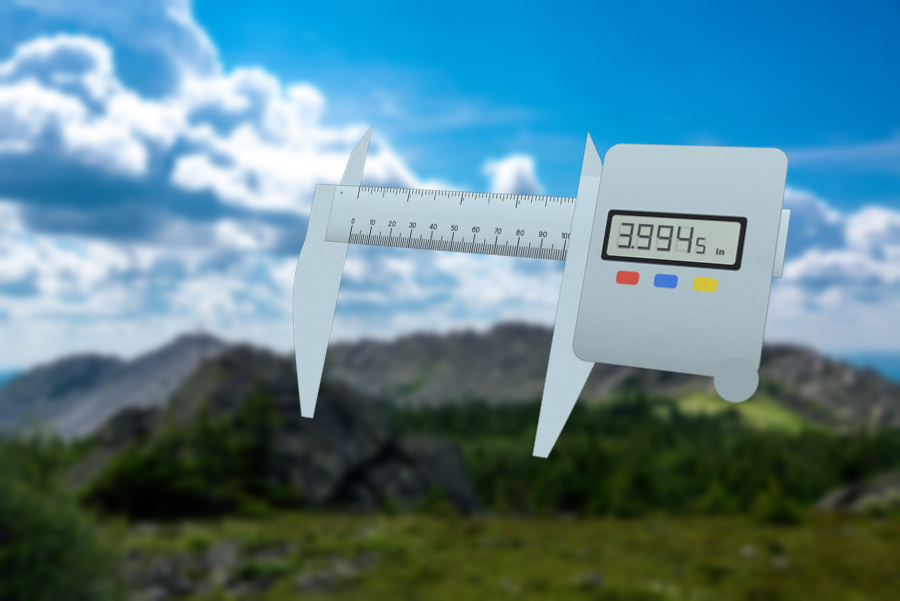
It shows 3.9945 (in)
